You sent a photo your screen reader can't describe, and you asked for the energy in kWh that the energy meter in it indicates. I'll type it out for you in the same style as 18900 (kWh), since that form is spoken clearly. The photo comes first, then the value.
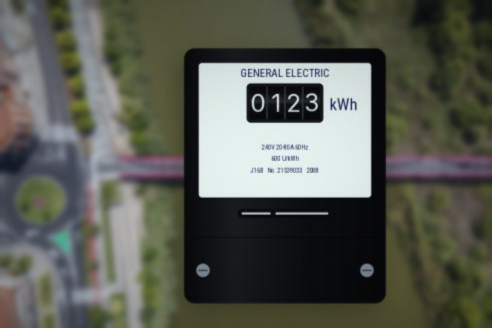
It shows 123 (kWh)
